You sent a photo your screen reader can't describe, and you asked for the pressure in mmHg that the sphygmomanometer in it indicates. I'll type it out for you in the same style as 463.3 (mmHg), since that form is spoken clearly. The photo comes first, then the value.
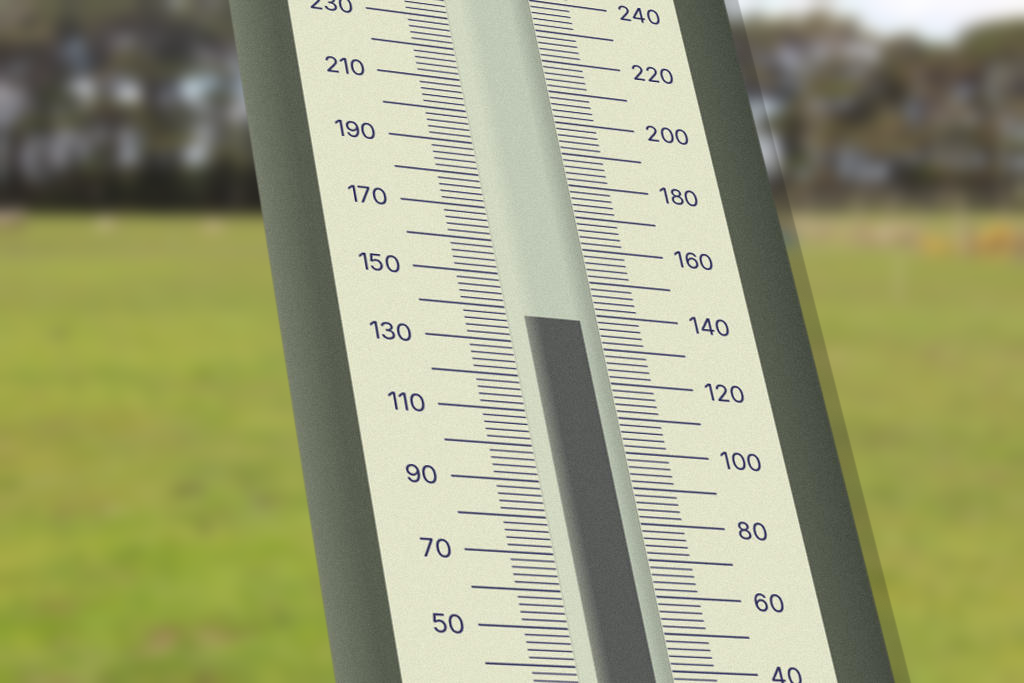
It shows 138 (mmHg)
